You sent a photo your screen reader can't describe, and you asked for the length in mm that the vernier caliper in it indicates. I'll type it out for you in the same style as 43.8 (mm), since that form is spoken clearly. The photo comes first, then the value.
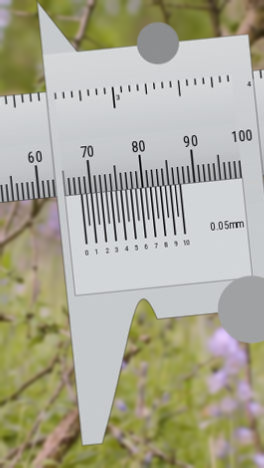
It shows 68.2 (mm)
